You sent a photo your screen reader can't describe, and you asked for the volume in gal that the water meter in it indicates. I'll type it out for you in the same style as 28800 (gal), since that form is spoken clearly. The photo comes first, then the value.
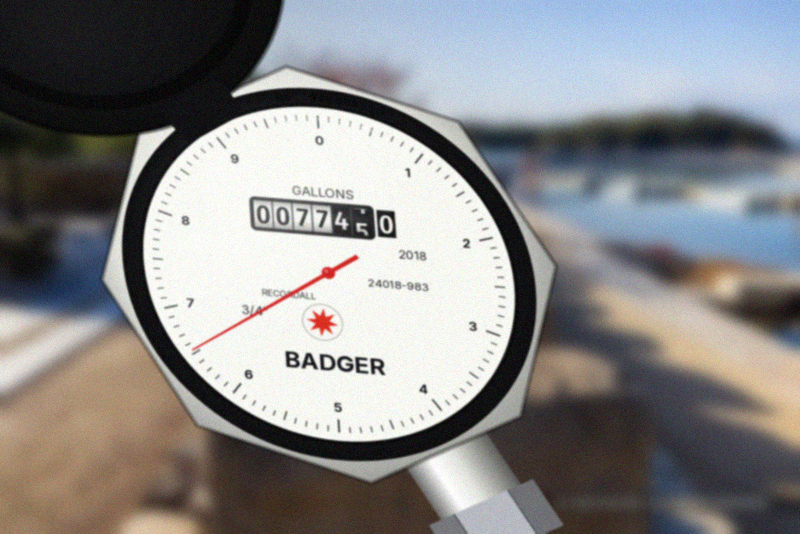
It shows 77446.5 (gal)
